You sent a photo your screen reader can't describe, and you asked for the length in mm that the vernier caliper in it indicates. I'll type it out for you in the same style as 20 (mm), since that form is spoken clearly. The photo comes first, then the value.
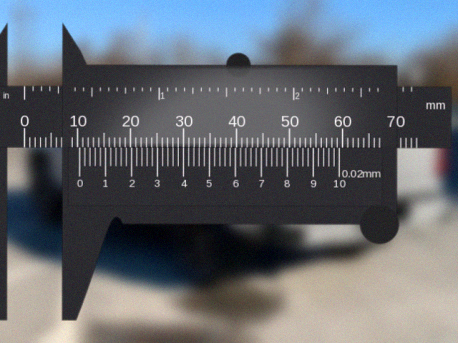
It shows 10.4 (mm)
